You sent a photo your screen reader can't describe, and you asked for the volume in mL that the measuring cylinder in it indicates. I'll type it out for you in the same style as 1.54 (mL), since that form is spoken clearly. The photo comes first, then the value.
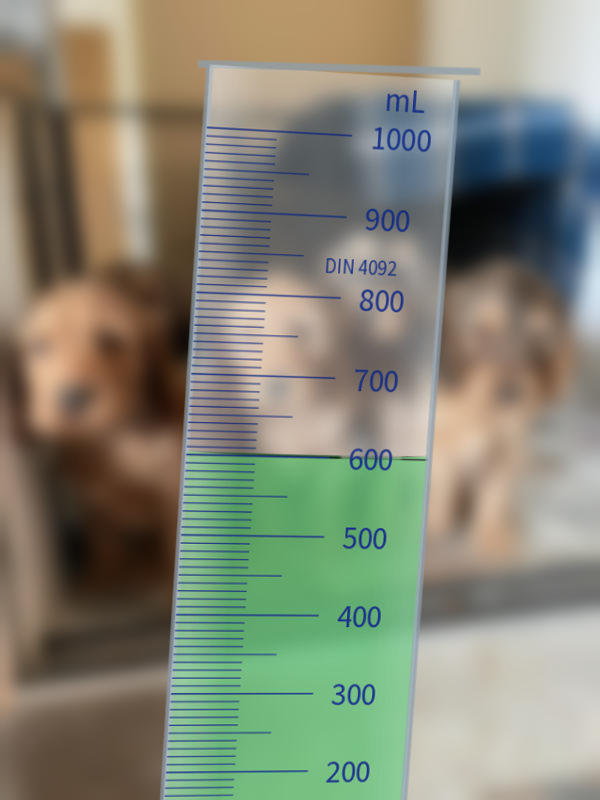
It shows 600 (mL)
